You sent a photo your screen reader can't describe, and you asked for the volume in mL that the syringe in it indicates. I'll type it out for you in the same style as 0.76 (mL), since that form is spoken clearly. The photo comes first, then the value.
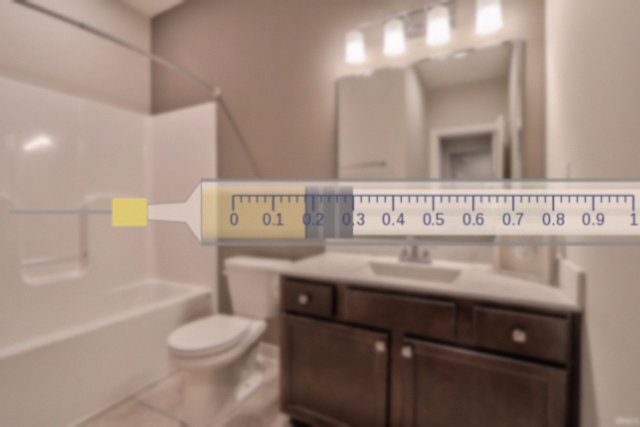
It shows 0.18 (mL)
